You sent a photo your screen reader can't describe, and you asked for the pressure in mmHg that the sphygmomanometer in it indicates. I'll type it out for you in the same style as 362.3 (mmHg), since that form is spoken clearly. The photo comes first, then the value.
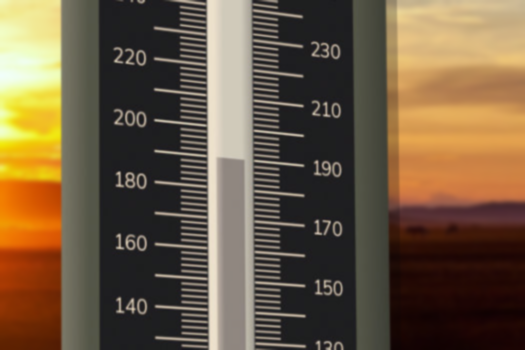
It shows 190 (mmHg)
